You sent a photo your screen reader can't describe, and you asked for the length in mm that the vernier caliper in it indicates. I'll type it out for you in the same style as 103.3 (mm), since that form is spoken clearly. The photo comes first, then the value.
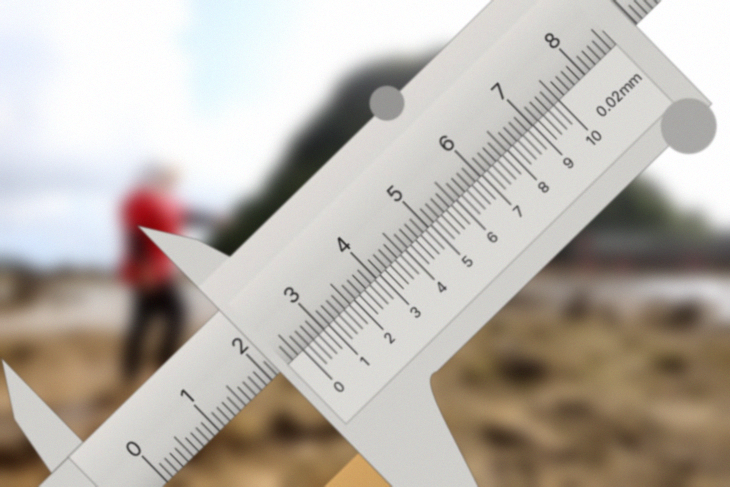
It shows 26.0 (mm)
